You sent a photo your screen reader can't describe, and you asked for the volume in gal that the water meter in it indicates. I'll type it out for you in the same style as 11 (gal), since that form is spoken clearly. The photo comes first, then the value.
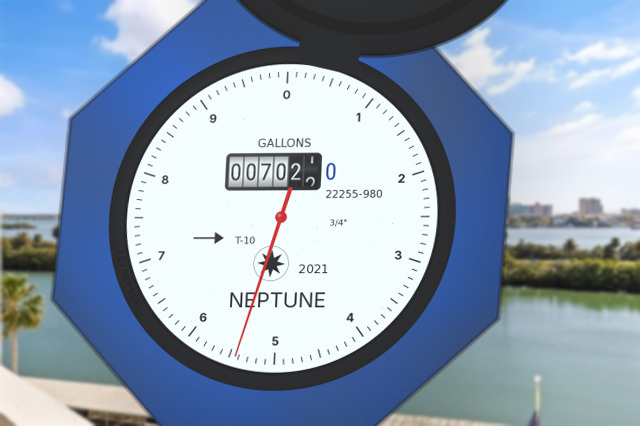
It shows 70215.4 (gal)
